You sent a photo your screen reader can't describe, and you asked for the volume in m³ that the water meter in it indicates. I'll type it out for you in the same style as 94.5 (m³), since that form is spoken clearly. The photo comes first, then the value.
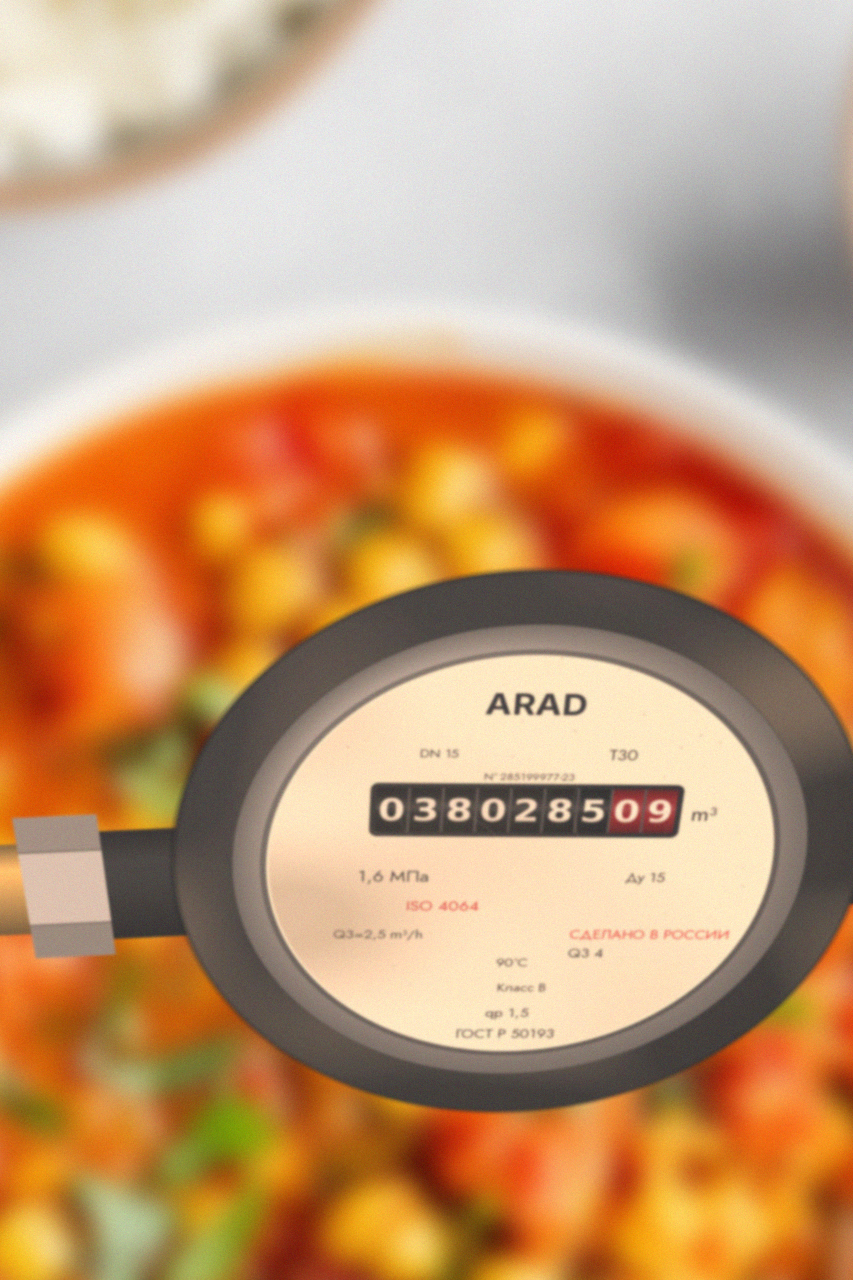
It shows 380285.09 (m³)
